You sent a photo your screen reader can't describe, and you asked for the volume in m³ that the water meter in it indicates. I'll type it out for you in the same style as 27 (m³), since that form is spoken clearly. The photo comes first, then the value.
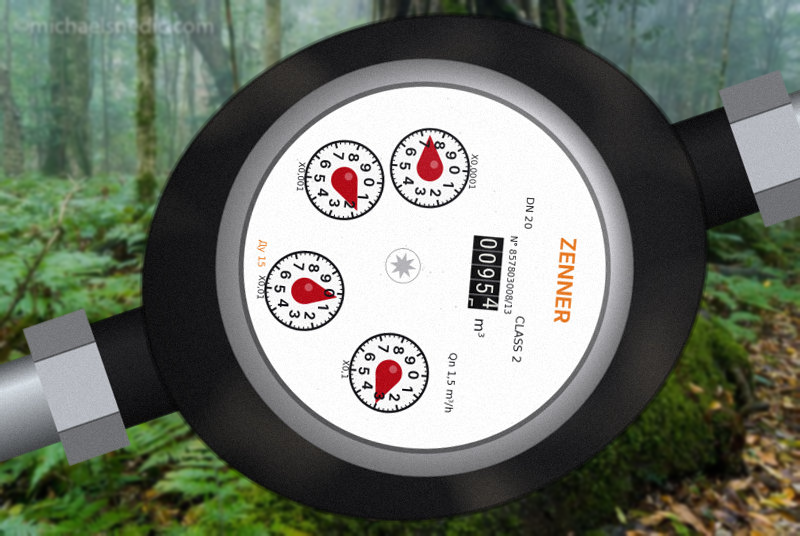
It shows 954.3017 (m³)
